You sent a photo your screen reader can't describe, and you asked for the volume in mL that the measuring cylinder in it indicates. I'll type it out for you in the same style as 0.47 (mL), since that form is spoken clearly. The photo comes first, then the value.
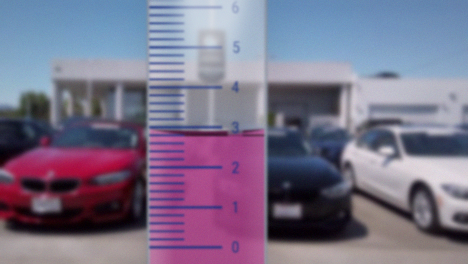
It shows 2.8 (mL)
